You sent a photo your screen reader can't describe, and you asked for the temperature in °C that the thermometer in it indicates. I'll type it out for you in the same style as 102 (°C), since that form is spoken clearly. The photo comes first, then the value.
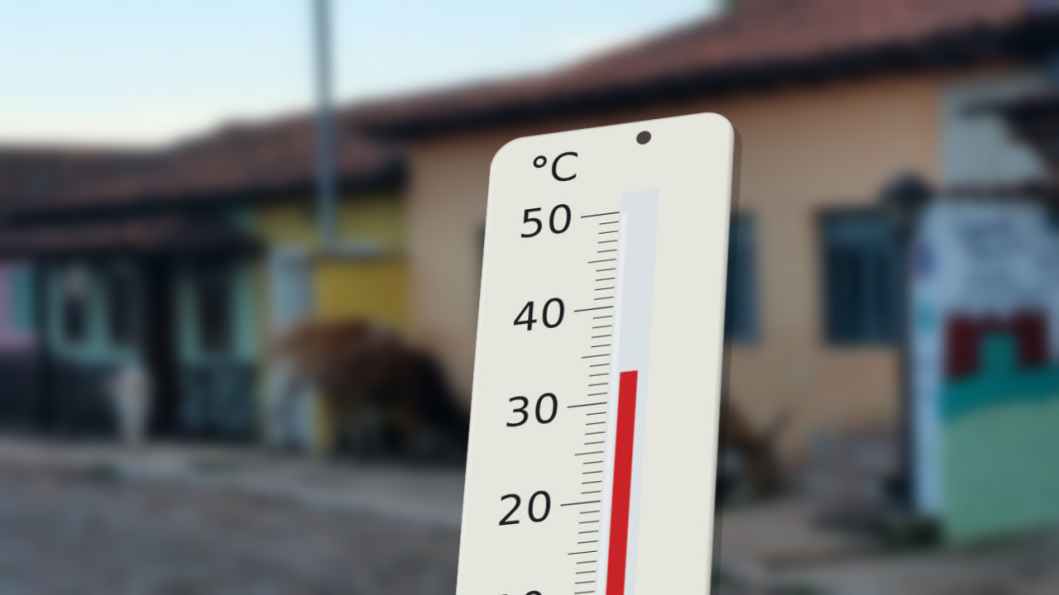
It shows 33 (°C)
